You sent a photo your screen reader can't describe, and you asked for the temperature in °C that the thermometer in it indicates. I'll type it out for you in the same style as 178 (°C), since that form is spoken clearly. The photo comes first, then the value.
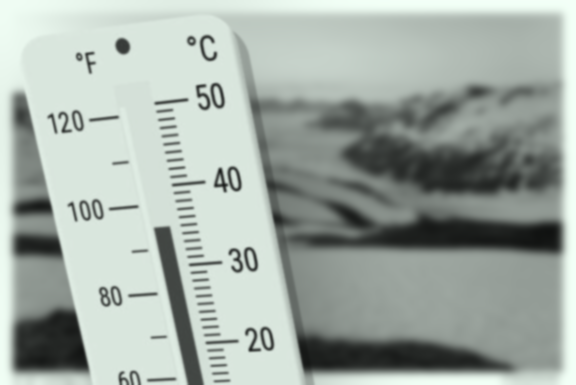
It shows 35 (°C)
